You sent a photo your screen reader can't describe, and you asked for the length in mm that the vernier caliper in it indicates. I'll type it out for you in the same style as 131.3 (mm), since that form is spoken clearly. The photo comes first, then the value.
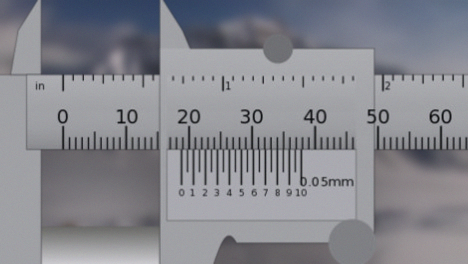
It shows 18.8 (mm)
